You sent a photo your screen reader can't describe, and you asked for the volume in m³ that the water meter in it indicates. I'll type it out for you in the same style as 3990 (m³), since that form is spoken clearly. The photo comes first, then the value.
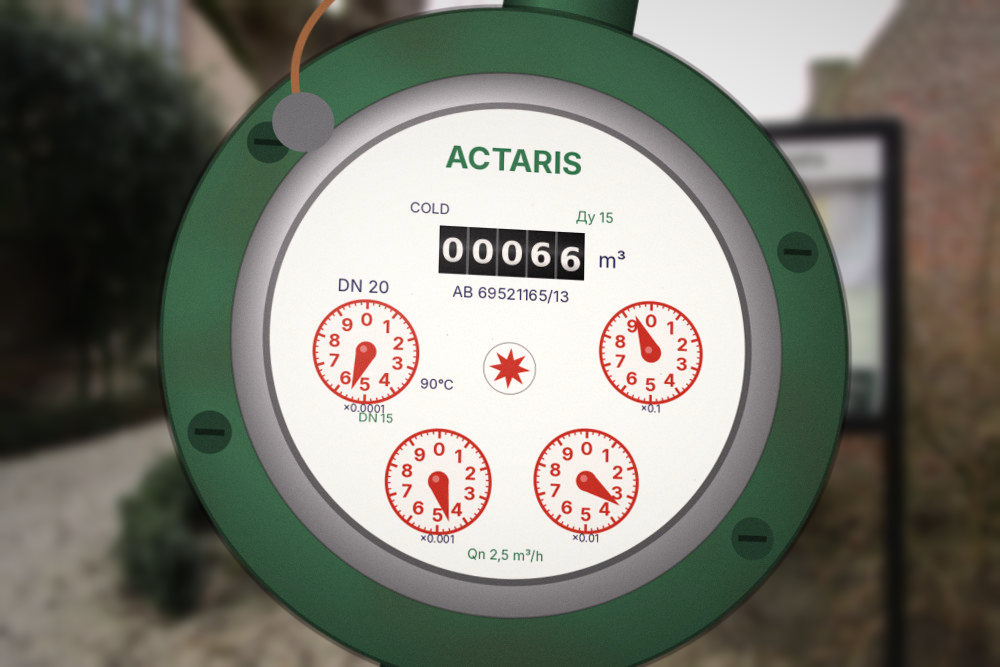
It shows 65.9345 (m³)
